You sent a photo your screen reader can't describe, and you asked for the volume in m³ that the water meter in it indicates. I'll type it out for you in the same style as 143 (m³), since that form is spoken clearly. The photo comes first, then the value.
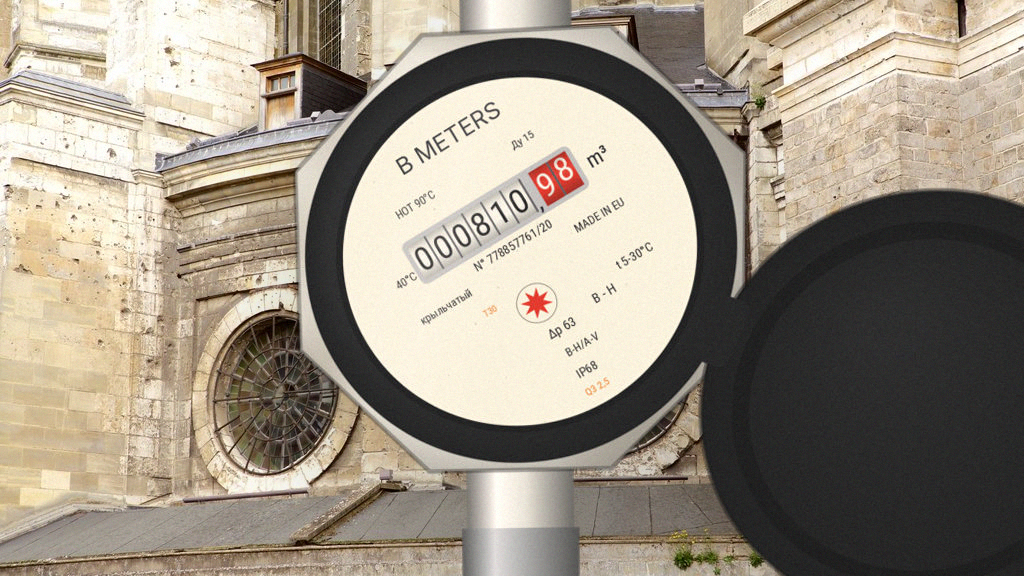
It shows 810.98 (m³)
